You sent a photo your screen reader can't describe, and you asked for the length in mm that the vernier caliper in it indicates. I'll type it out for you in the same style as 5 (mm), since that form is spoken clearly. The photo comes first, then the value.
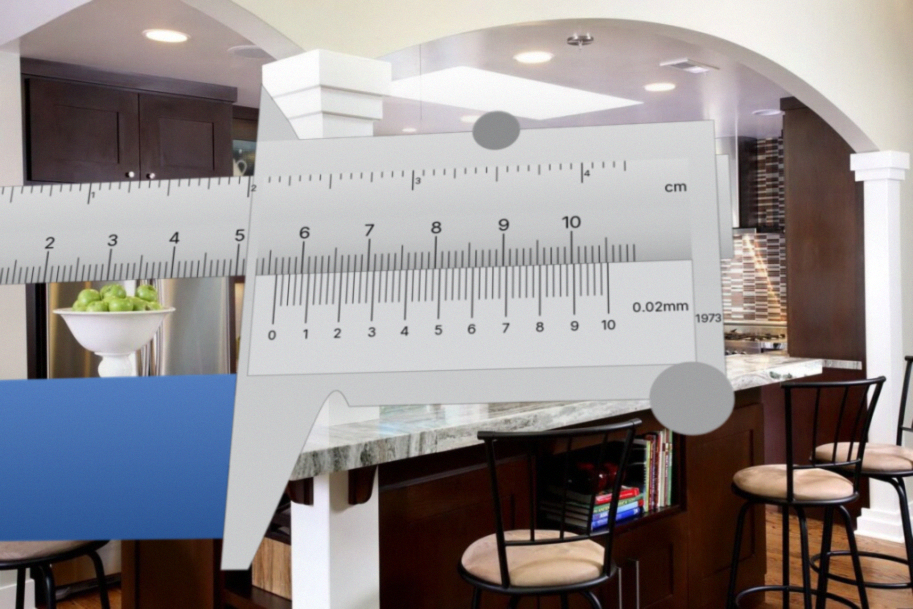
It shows 56.2 (mm)
